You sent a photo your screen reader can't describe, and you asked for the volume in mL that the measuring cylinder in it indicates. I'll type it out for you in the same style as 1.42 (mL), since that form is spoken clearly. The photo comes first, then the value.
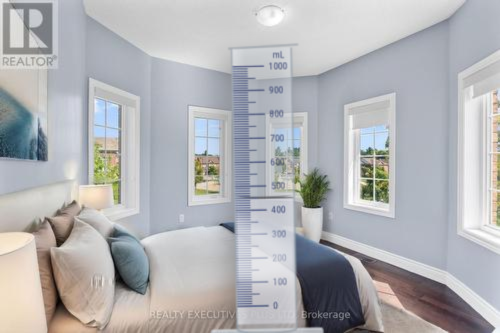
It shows 450 (mL)
